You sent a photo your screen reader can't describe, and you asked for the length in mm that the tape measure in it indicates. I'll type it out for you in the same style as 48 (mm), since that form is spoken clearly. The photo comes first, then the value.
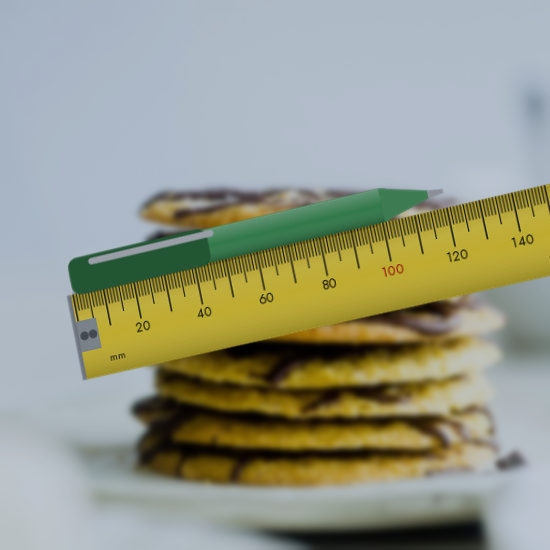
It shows 120 (mm)
